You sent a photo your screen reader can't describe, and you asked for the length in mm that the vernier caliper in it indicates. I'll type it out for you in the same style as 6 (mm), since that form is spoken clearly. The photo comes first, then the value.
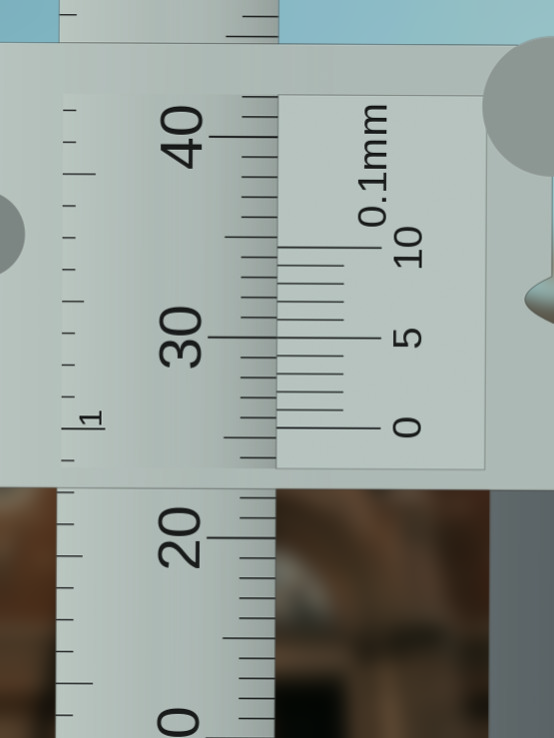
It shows 25.5 (mm)
